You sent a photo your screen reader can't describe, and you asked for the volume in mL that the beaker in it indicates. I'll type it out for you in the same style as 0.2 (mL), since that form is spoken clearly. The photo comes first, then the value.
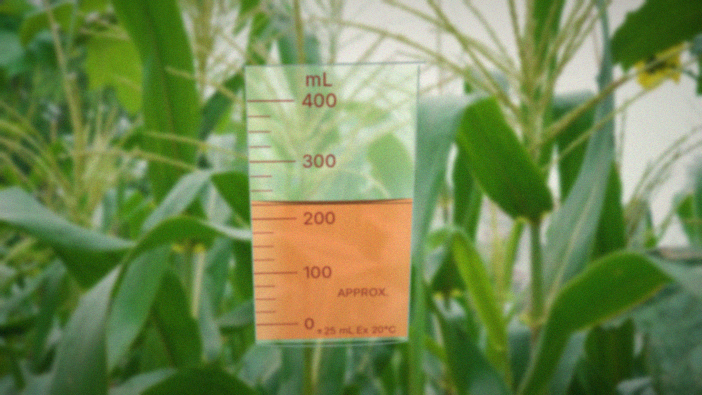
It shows 225 (mL)
